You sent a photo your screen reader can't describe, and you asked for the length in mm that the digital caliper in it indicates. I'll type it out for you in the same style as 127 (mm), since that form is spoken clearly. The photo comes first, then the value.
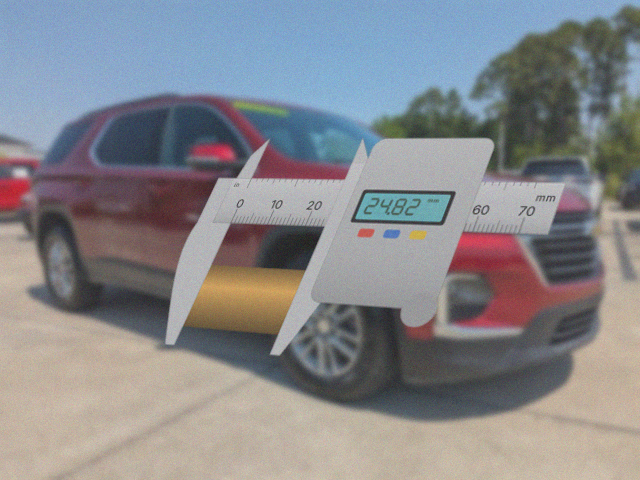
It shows 24.82 (mm)
